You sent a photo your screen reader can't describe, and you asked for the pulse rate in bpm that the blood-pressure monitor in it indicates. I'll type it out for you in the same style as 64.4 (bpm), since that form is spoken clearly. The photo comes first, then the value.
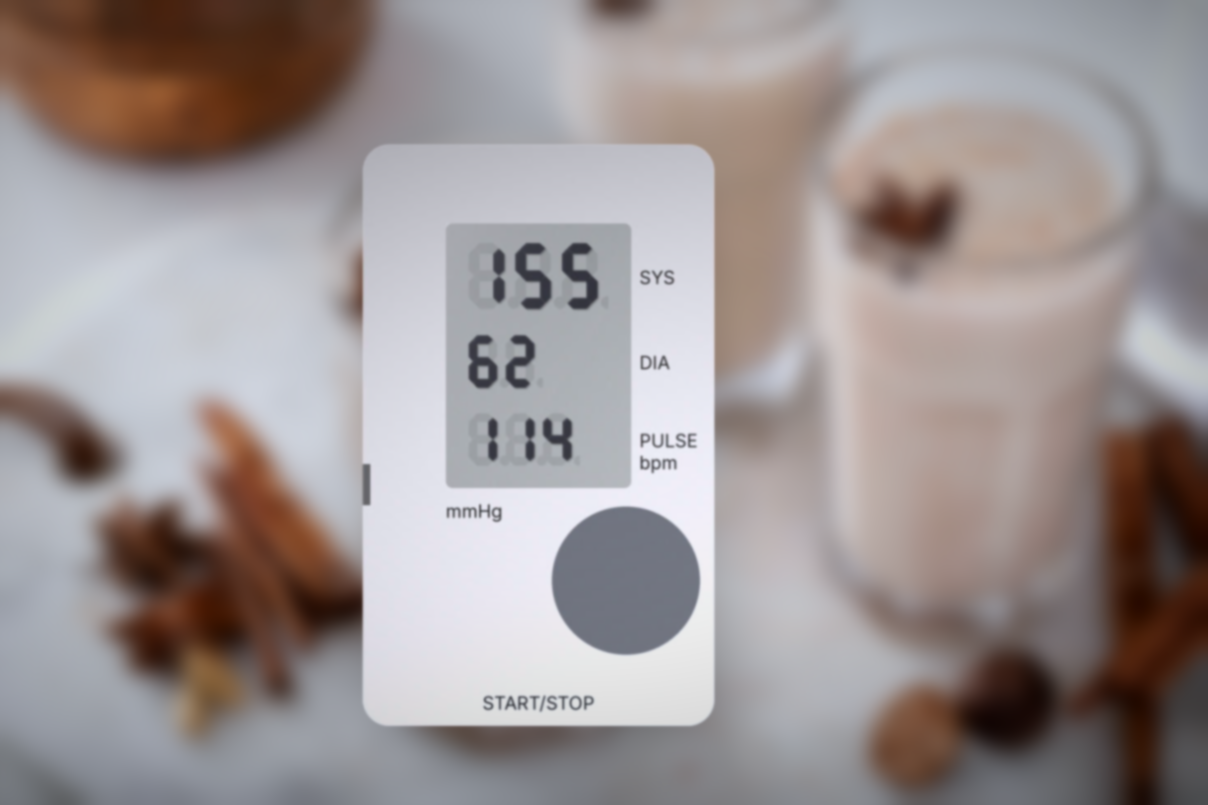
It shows 114 (bpm)
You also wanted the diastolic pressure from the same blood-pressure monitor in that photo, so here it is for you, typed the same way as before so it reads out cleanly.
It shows 62 (mmHg)
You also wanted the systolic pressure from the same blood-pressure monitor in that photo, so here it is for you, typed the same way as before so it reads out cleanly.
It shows 155 (mmHg)
